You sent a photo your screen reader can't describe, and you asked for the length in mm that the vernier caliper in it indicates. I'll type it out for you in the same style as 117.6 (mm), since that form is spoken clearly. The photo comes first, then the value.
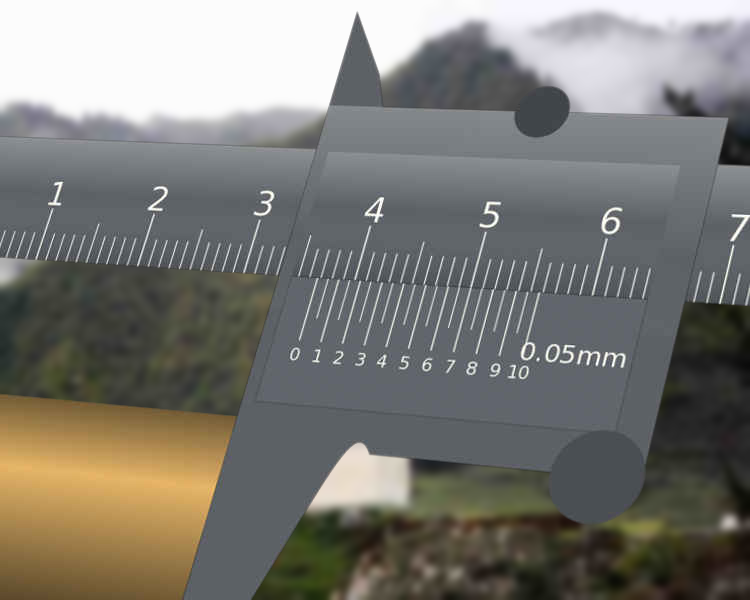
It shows 36.7 (mm)
